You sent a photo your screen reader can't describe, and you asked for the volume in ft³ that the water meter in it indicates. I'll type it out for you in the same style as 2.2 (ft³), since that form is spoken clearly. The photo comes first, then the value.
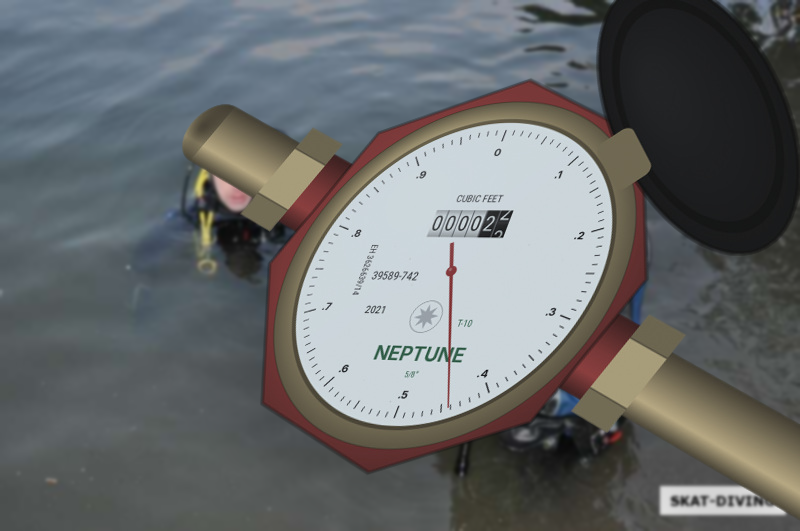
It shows 22.44 (ft³)
